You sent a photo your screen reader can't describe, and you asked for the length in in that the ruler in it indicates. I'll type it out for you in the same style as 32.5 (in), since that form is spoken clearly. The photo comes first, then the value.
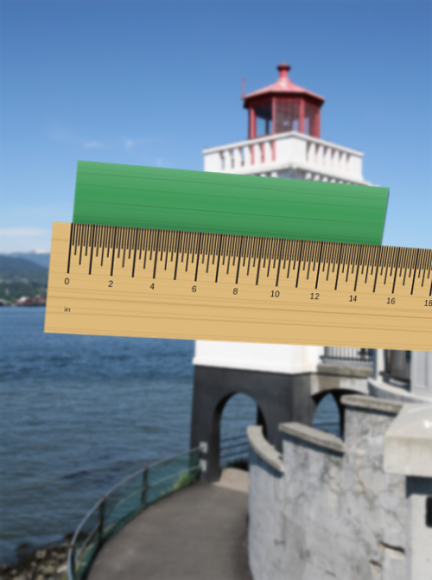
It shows 15 (in)
